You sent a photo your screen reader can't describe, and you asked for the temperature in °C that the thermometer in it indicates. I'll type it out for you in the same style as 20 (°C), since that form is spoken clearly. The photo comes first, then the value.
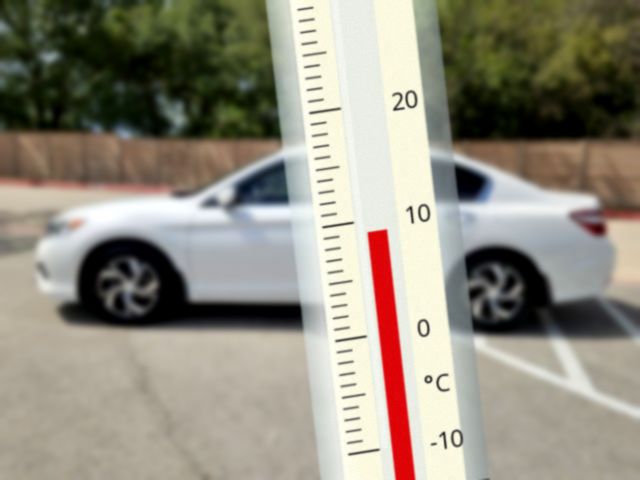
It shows 9 (°C)
